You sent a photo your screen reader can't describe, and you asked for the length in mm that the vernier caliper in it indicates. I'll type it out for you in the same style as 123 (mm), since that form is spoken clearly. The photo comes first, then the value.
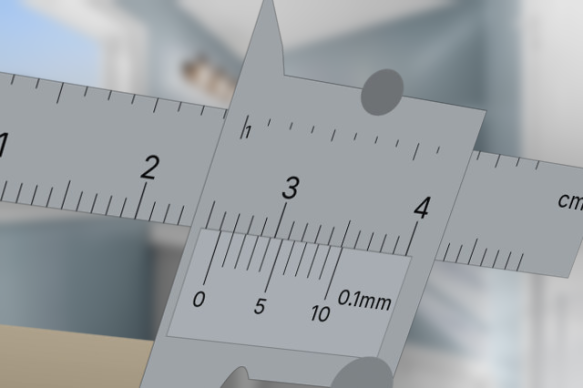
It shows 26.1 (mm)
